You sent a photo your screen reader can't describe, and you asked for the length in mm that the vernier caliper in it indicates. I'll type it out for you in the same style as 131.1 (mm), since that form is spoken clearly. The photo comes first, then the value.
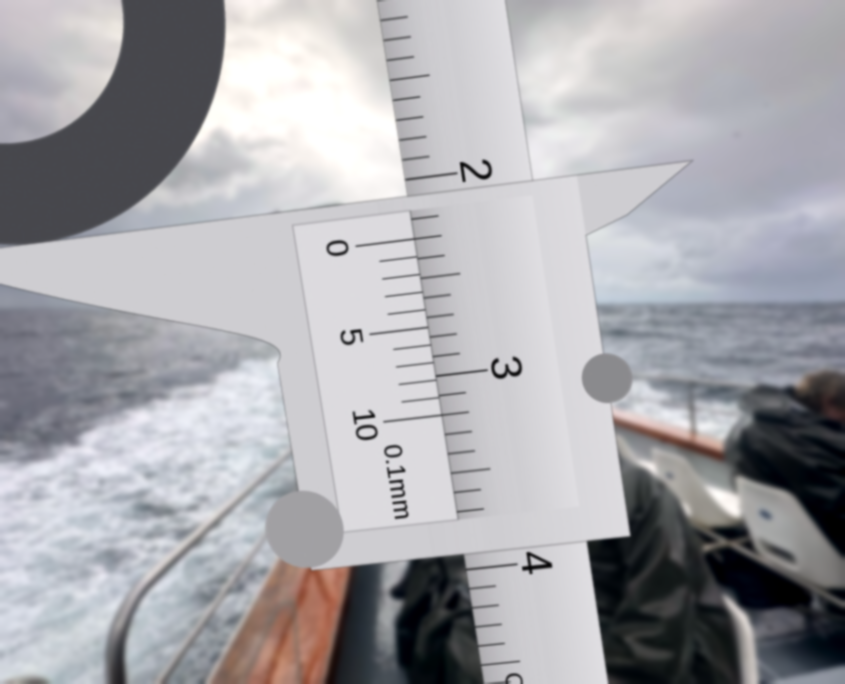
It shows 23.0 (mm)
